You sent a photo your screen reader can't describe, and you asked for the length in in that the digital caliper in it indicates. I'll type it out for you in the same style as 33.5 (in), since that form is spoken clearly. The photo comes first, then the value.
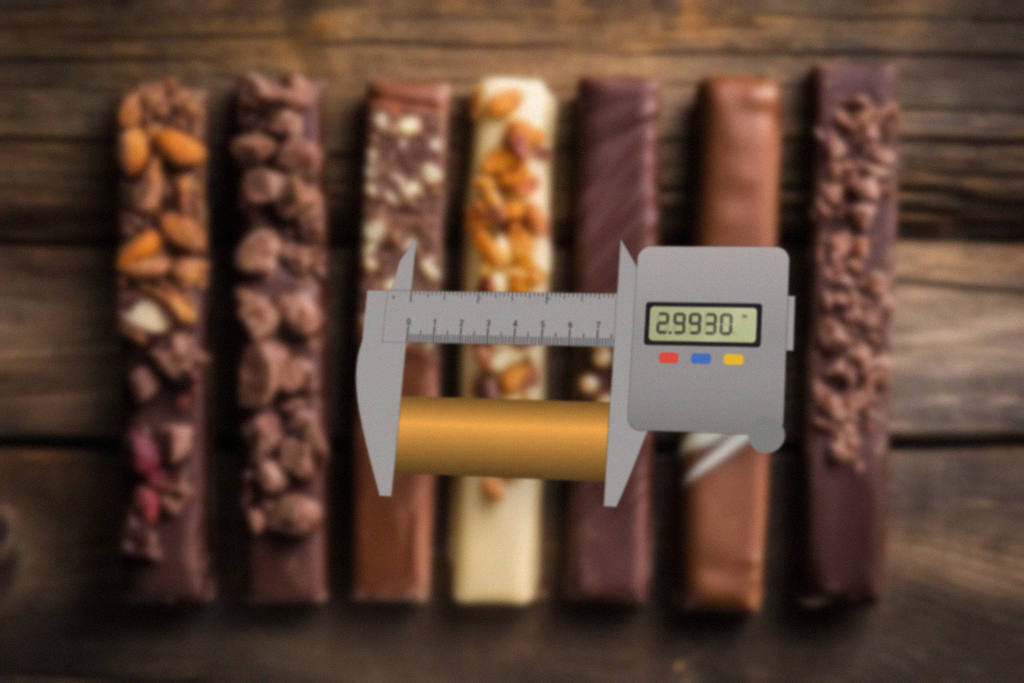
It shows 2.9930 (in)
